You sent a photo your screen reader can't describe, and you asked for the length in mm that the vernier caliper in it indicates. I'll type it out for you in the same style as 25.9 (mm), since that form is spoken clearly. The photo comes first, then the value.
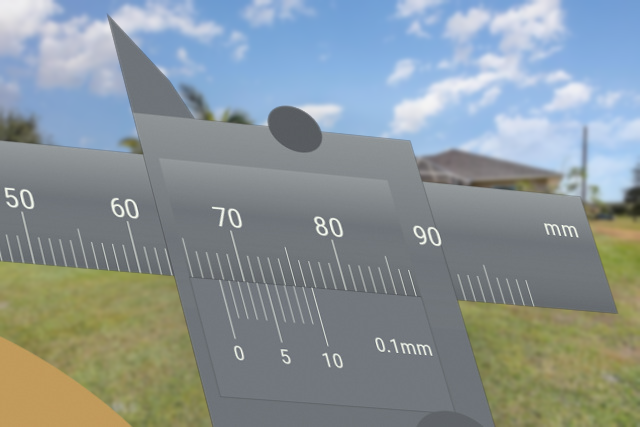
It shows 67.6 (mm)
